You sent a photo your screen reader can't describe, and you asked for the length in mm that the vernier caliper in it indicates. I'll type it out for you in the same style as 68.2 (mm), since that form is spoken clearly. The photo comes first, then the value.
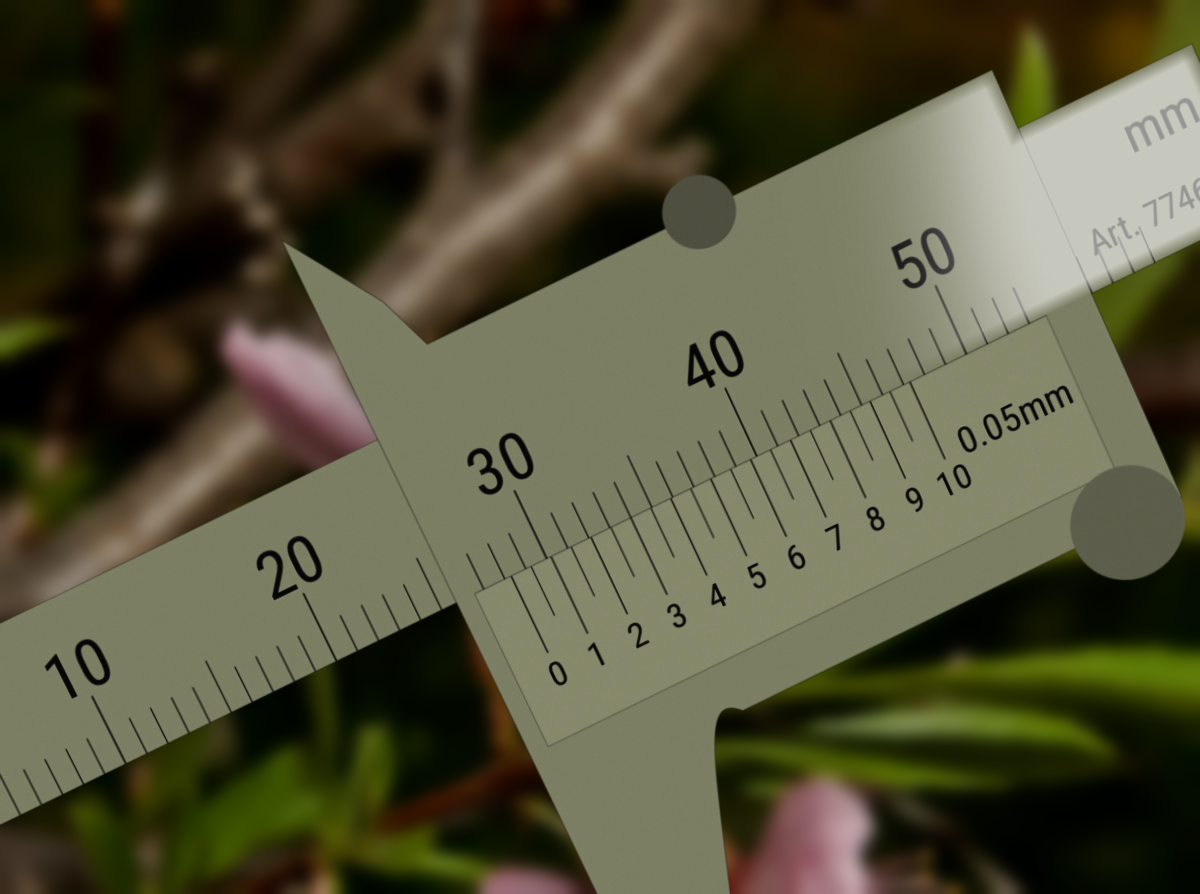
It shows 28.3 (mm)
